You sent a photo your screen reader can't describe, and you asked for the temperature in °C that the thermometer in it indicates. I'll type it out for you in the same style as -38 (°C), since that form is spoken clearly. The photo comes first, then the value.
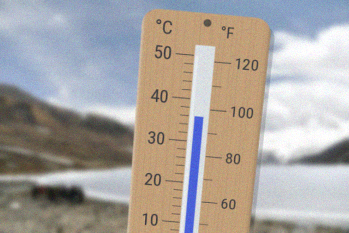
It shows 36 (°C)
